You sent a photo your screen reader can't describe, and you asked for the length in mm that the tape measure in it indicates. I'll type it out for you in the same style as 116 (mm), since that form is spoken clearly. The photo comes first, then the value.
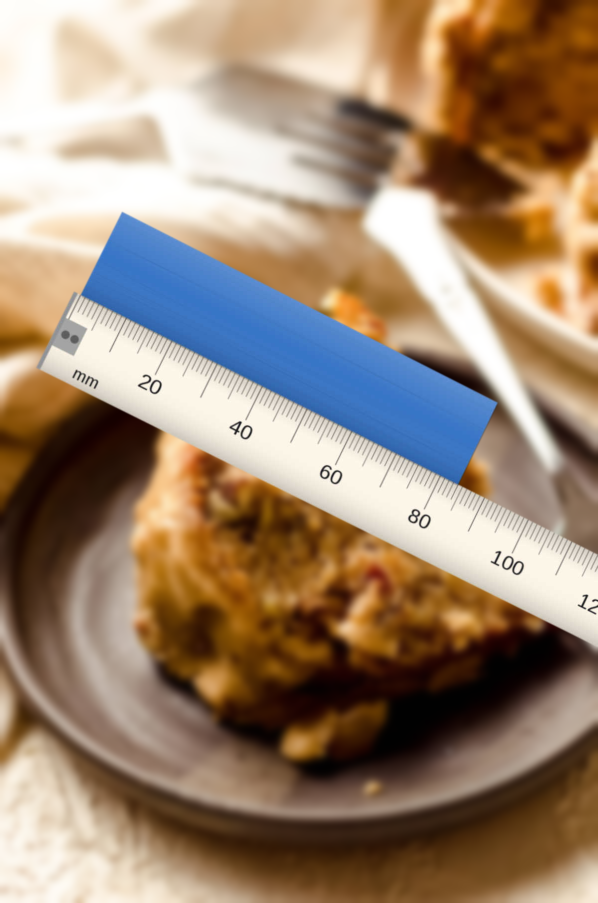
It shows 84 (mm)
